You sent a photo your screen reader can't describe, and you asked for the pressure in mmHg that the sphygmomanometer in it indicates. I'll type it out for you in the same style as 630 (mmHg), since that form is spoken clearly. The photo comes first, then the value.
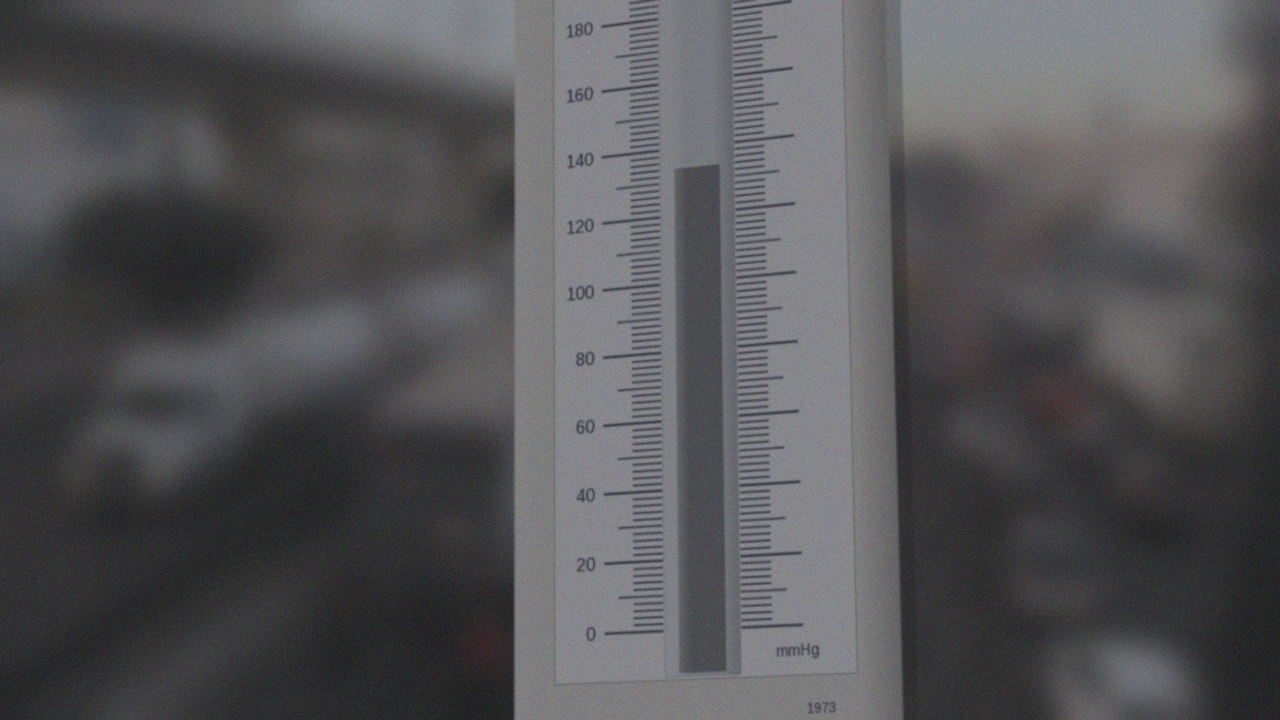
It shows 134 (mmHg)
